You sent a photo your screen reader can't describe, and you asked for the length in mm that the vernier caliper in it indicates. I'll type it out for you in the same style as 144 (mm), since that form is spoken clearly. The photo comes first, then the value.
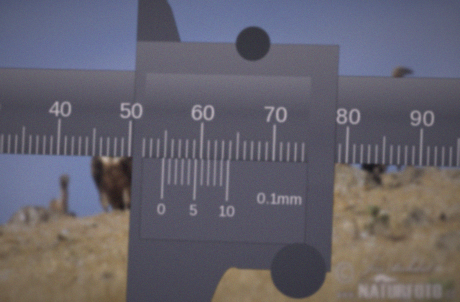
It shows 54.8 (mm)
